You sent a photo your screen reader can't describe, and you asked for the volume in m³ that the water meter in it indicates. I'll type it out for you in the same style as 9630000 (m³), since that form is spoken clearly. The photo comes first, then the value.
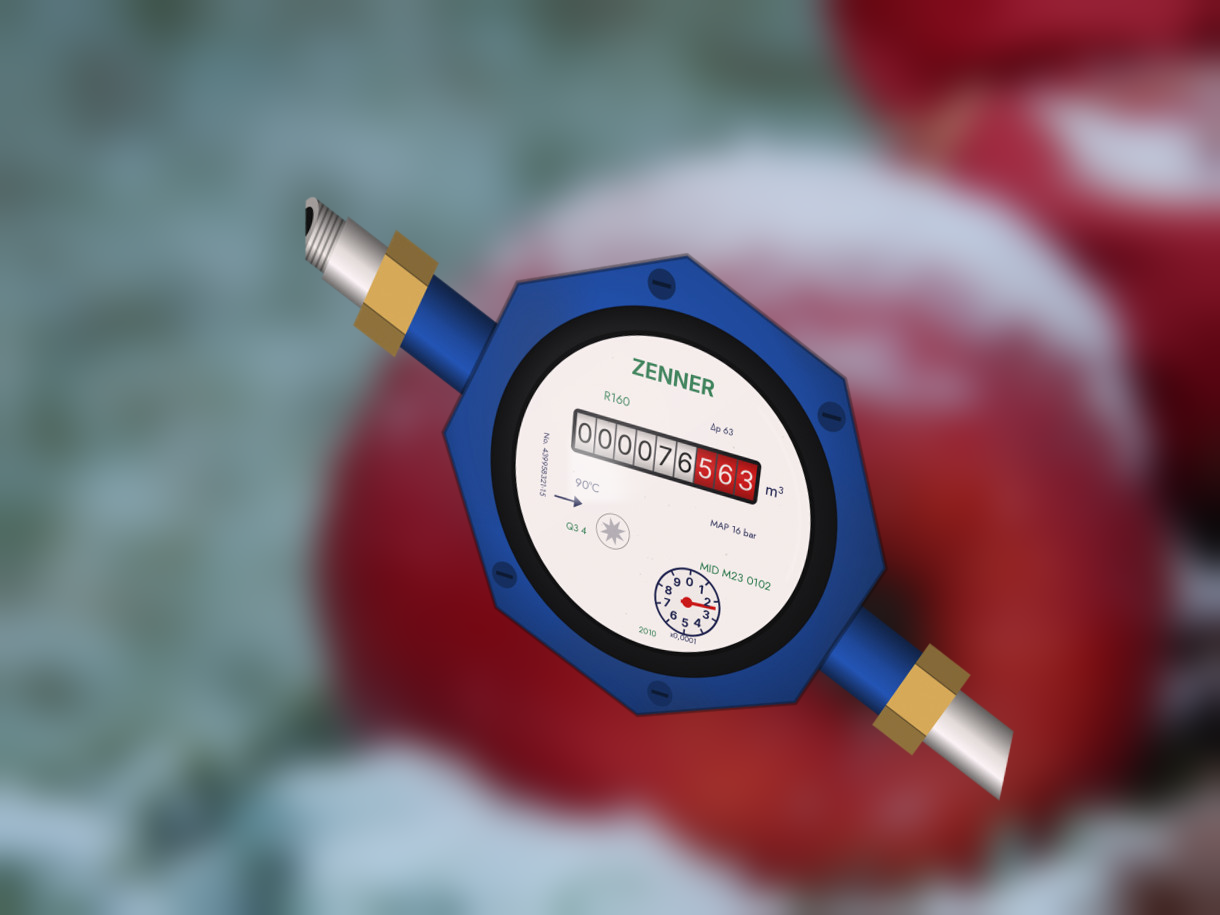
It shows 76.5632 (m³)
